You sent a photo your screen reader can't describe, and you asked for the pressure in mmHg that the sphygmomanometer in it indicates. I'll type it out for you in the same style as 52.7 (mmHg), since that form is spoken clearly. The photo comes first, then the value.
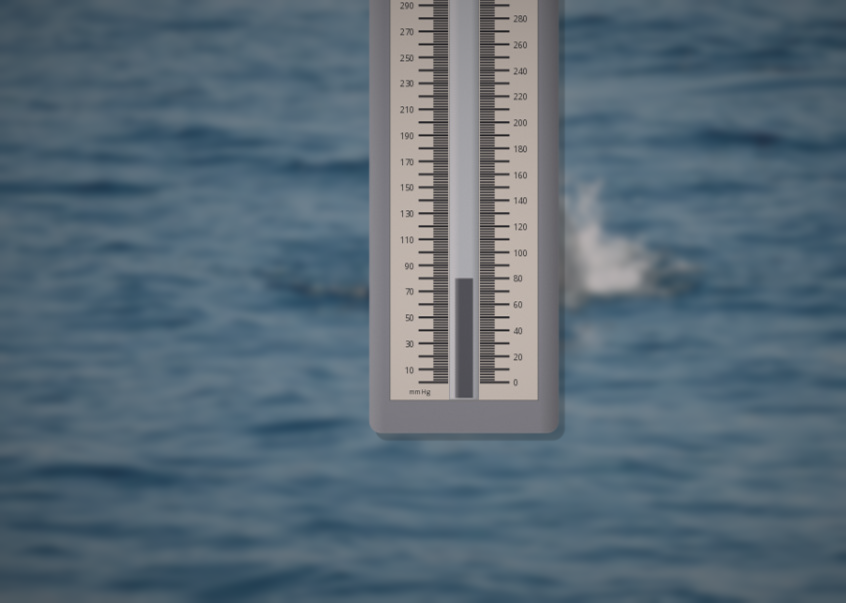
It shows 80 (mmHg)
